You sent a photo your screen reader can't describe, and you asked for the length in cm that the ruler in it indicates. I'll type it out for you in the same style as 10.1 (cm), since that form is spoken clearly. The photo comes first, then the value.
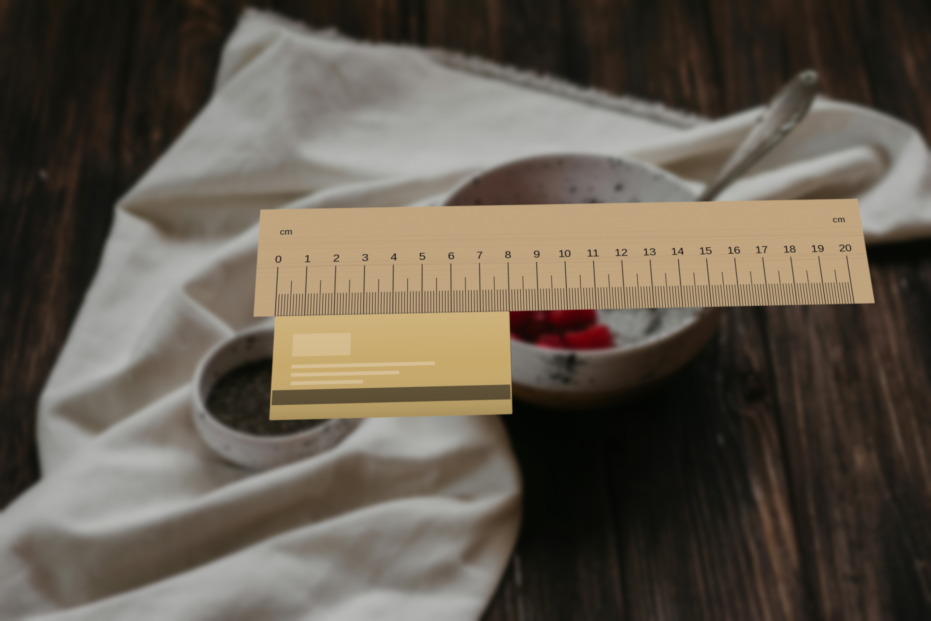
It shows 8 (cm)
